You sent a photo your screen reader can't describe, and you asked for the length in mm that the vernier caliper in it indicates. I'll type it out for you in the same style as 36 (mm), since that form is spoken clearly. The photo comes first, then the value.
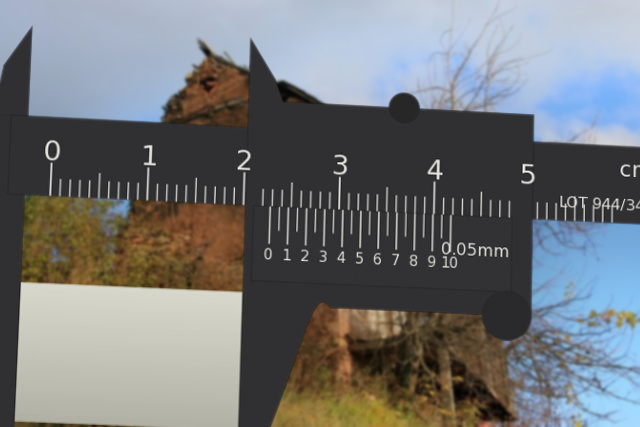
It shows 22.8 (mm)
